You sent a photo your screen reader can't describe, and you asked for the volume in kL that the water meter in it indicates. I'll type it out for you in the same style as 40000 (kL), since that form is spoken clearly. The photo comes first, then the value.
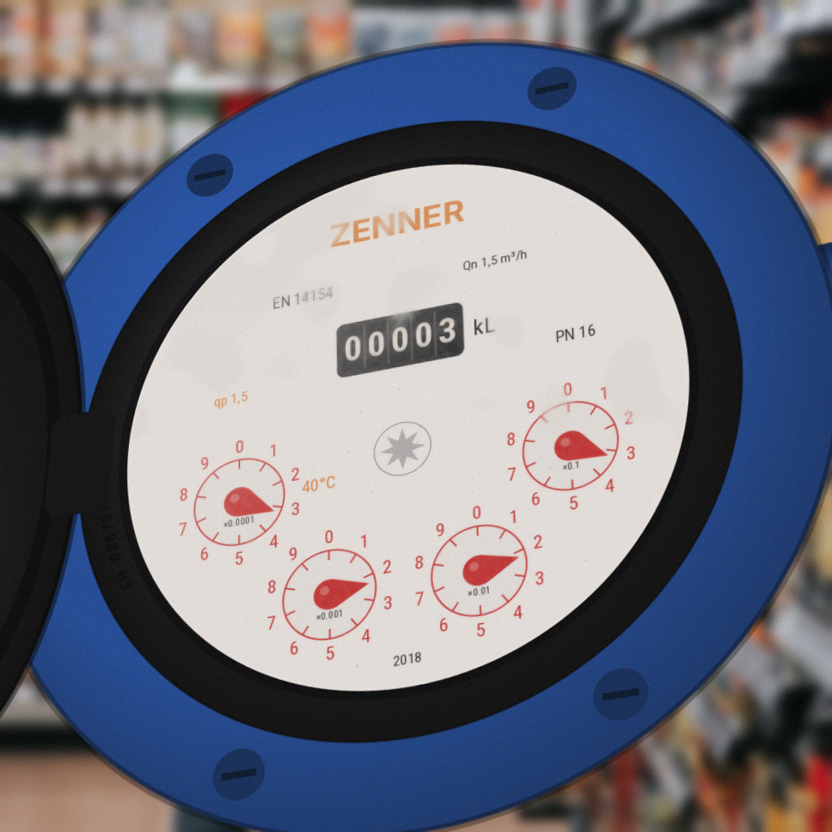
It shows 3.3223 (kL)
